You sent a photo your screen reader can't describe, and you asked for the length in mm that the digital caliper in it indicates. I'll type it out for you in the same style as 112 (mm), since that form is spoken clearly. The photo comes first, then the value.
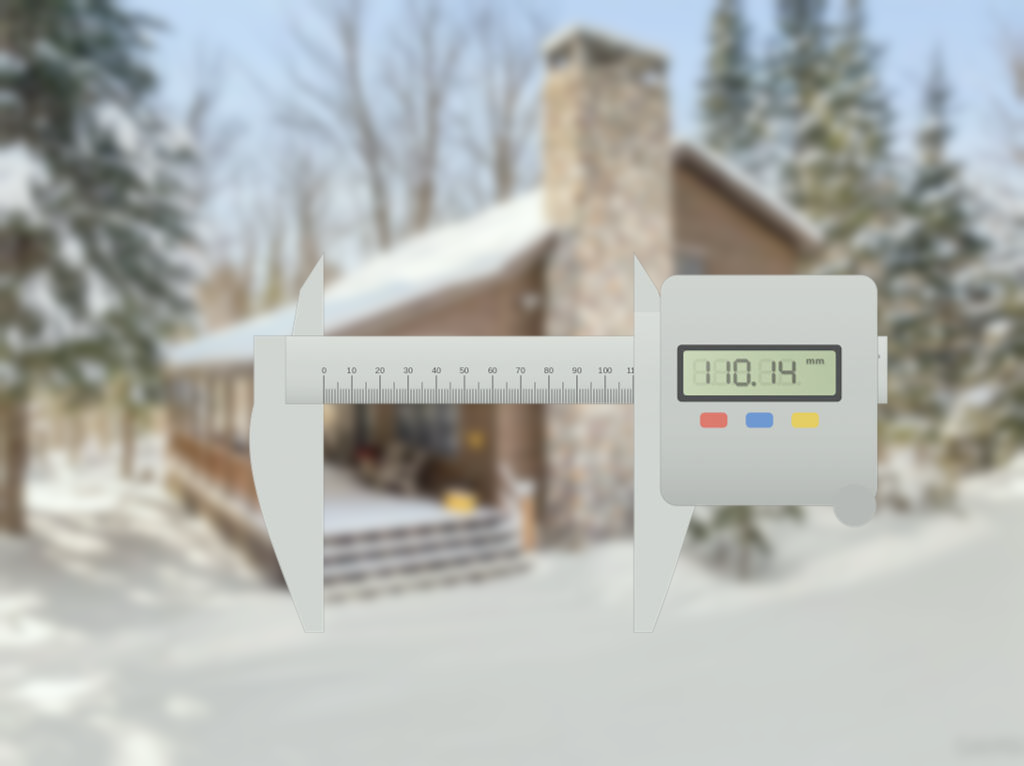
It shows 110.14 (mm)
